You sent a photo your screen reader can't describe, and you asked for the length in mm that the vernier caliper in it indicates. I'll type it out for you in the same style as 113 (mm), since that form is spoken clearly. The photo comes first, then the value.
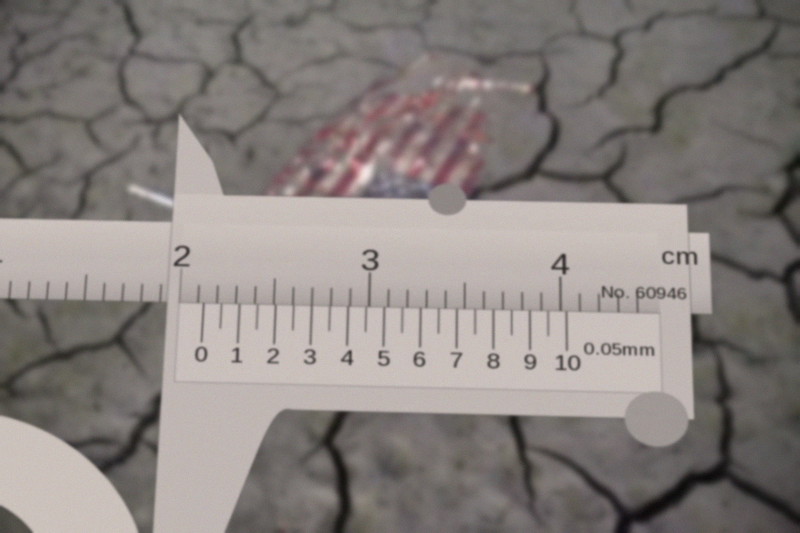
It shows 21.3 (mm)
